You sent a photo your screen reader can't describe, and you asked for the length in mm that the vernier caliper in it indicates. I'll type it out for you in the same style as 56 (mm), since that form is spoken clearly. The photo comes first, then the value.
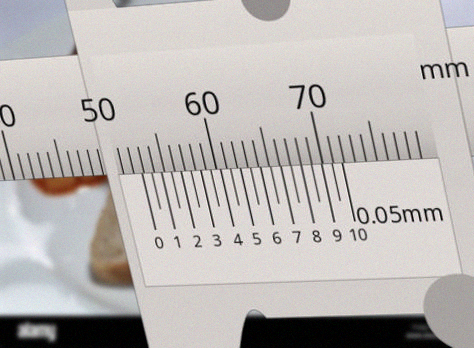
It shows 52.8 (mm)
